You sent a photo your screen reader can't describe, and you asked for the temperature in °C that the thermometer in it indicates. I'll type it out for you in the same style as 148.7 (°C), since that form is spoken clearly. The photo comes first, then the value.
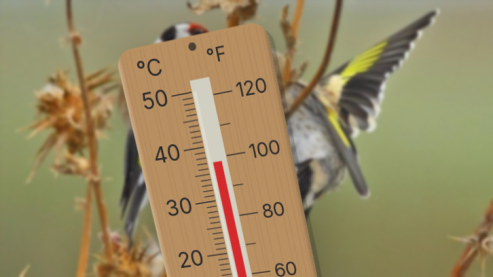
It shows 37 (°C)
